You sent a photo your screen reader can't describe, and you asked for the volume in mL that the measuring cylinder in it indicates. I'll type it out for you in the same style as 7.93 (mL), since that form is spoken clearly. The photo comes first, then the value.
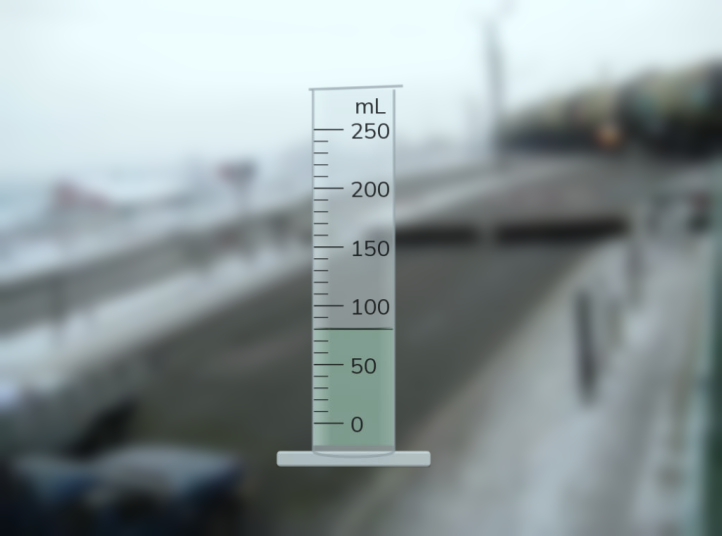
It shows 80 (mL)
